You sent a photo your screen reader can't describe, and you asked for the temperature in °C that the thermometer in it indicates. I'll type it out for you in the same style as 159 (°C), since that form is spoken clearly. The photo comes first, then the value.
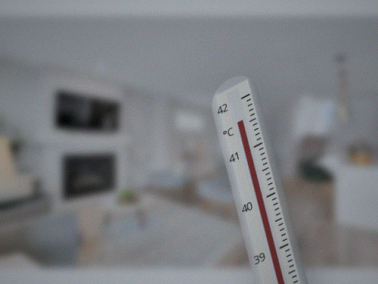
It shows 41.6 (°C)
